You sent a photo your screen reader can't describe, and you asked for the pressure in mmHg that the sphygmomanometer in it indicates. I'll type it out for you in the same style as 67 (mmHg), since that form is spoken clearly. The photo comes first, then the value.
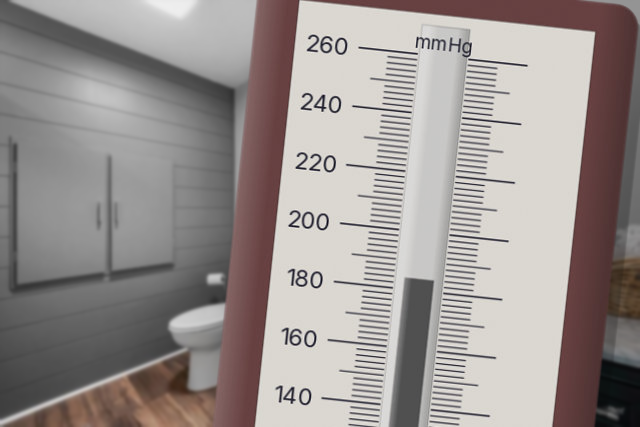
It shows 184 (mmHg)
